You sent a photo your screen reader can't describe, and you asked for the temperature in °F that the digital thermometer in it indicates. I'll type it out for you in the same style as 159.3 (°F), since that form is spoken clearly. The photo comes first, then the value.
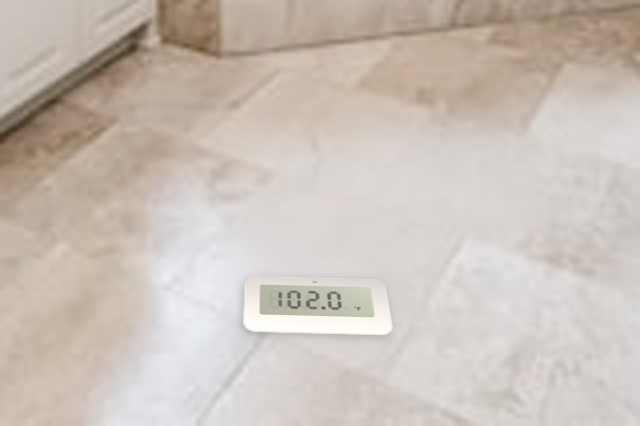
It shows 102.0 (°F)
